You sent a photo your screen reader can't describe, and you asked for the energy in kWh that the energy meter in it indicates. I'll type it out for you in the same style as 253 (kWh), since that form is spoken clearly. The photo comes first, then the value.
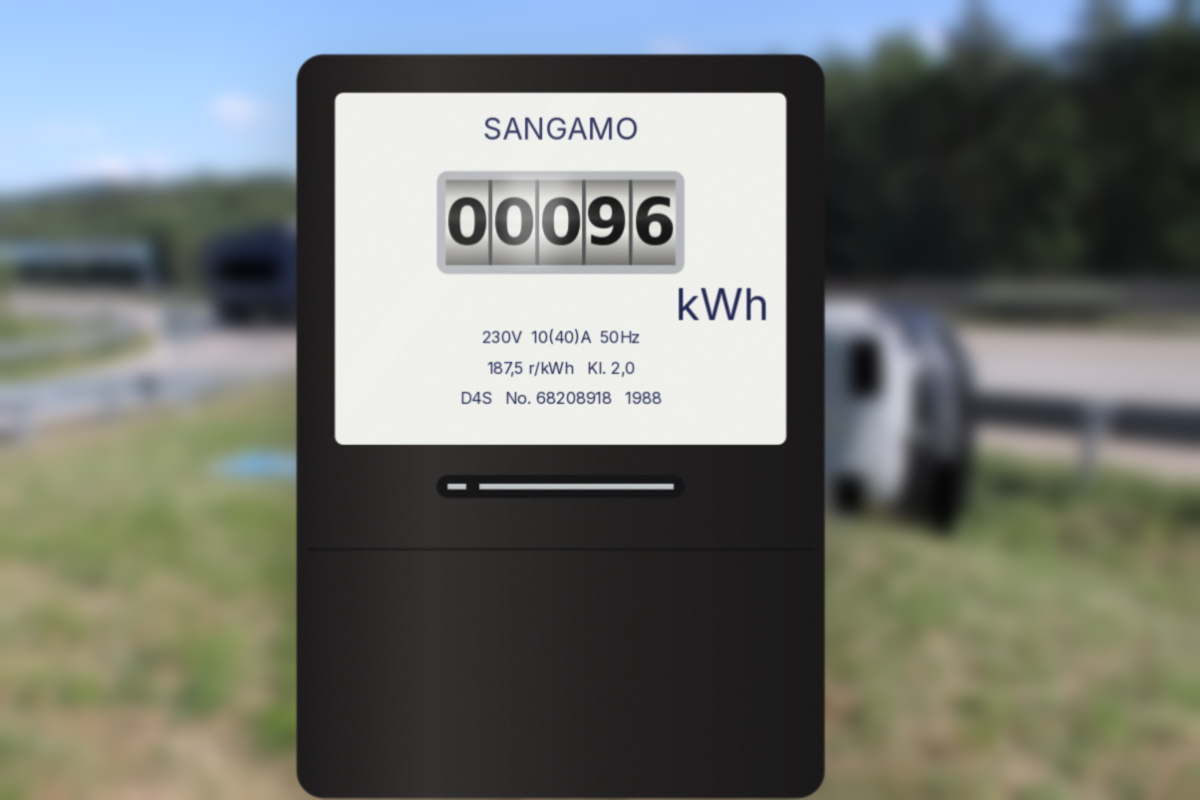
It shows 96 (kWh)
